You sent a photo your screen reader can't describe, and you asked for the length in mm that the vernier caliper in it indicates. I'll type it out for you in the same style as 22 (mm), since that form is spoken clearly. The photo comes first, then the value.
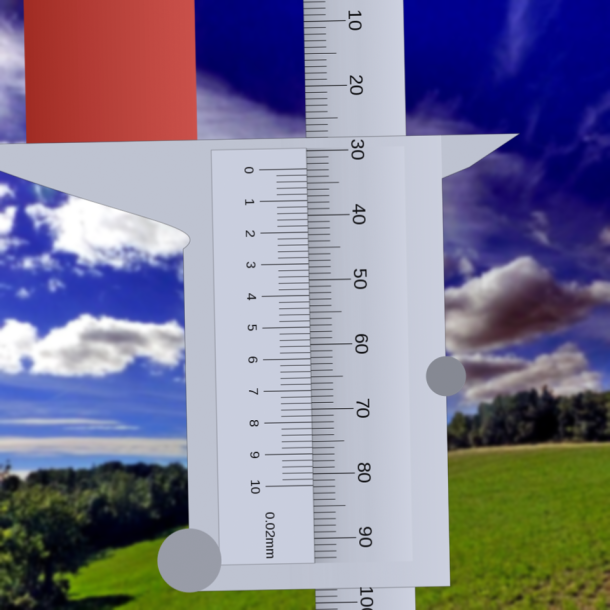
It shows 32.8 (mm)
